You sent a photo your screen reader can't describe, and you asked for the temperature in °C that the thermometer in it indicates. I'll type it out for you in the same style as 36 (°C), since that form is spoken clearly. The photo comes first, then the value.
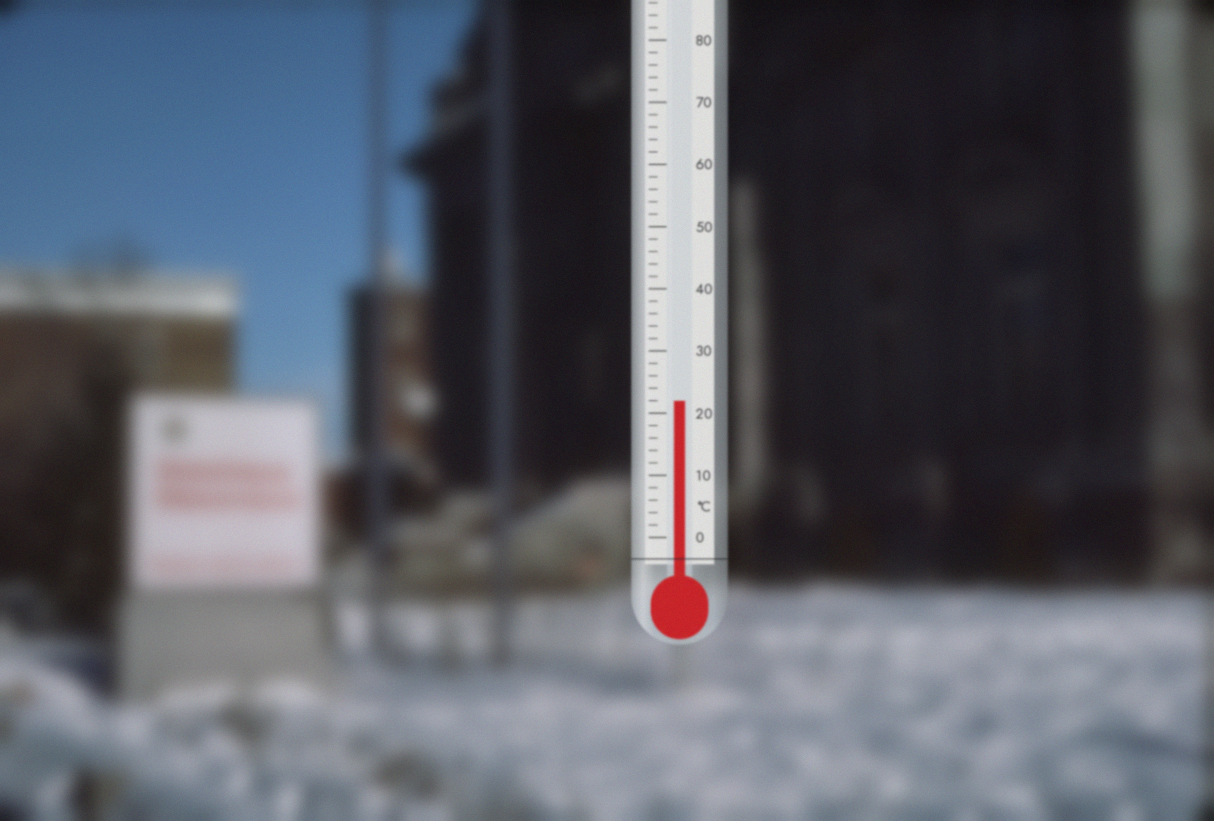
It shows 22 (°C)
